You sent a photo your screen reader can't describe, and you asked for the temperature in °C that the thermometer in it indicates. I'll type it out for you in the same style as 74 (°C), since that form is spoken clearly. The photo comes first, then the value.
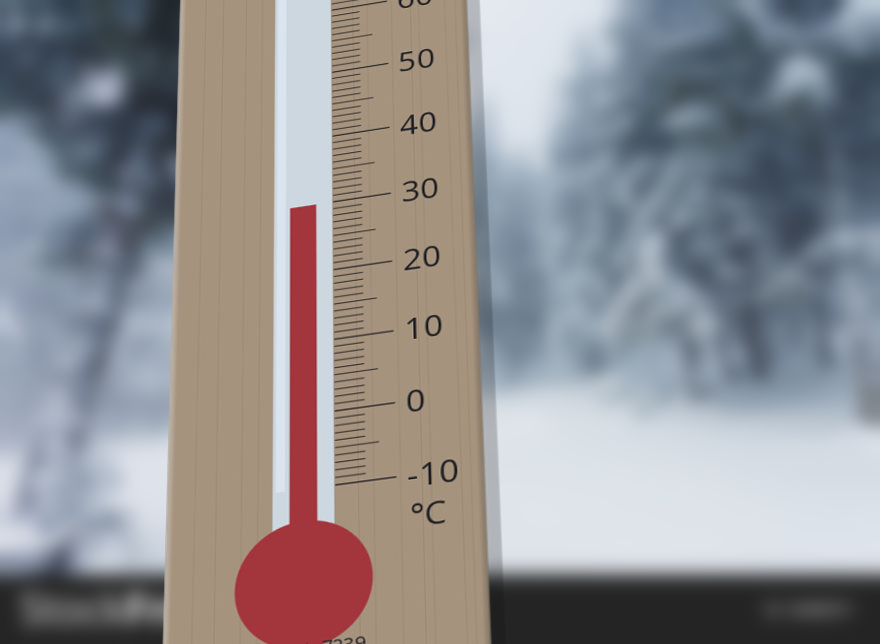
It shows 30 (°C)
